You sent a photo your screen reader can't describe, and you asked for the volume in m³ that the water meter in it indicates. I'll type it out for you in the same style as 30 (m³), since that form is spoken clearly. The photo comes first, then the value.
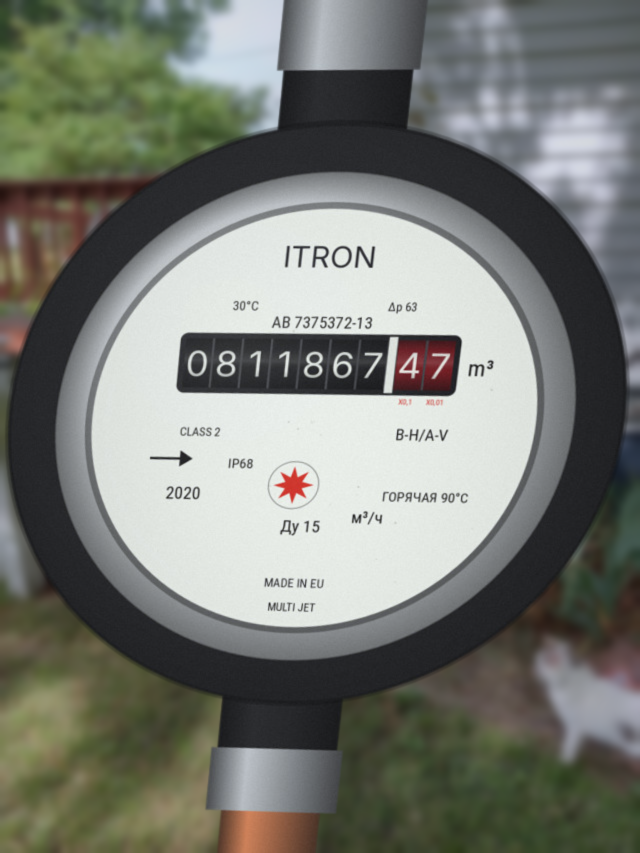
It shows 811867.47 (m³)
